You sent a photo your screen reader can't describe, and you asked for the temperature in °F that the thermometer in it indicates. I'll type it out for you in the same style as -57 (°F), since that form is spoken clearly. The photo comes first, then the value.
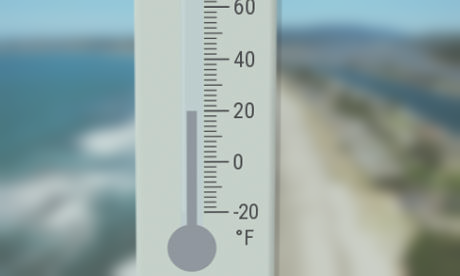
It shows 20 (°F)
